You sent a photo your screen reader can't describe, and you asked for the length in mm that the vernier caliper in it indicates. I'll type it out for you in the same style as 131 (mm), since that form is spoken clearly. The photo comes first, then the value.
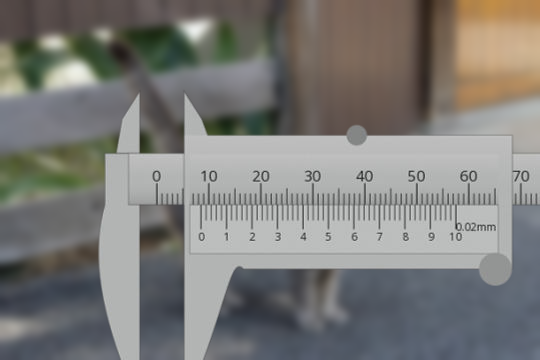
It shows 8.5 (mm)
